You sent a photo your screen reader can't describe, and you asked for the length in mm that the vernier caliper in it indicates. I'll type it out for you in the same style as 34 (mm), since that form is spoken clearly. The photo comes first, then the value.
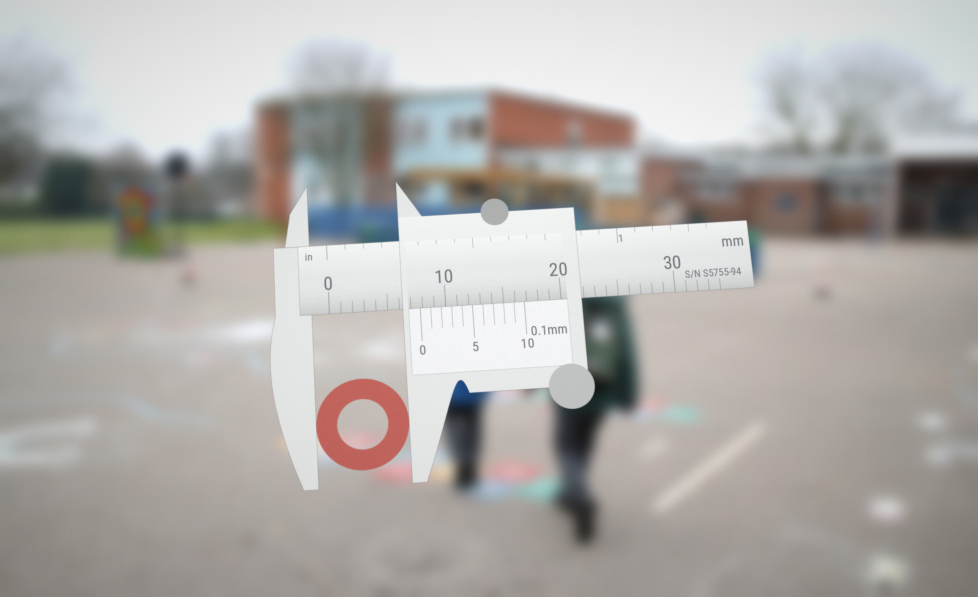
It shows 7.8 (mm)
